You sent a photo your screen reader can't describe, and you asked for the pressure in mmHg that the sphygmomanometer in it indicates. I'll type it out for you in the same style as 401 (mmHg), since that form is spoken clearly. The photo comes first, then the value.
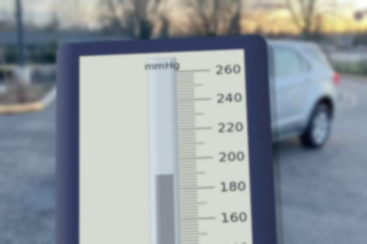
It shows 190 (mmHg)
